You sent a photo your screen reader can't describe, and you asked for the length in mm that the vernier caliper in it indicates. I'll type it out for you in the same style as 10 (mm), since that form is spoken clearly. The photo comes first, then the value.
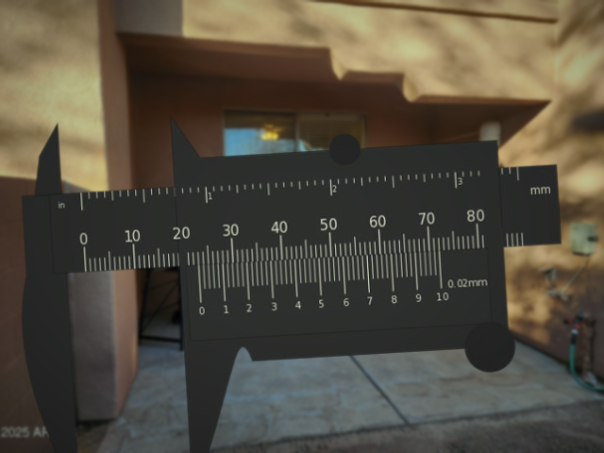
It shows 23.0 (mm)
